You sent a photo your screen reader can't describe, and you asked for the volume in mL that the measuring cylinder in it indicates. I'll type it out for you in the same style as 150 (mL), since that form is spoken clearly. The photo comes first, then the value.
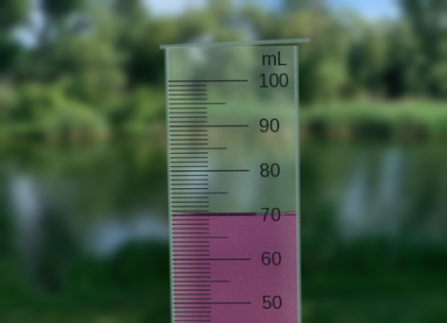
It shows 70 (mL)
